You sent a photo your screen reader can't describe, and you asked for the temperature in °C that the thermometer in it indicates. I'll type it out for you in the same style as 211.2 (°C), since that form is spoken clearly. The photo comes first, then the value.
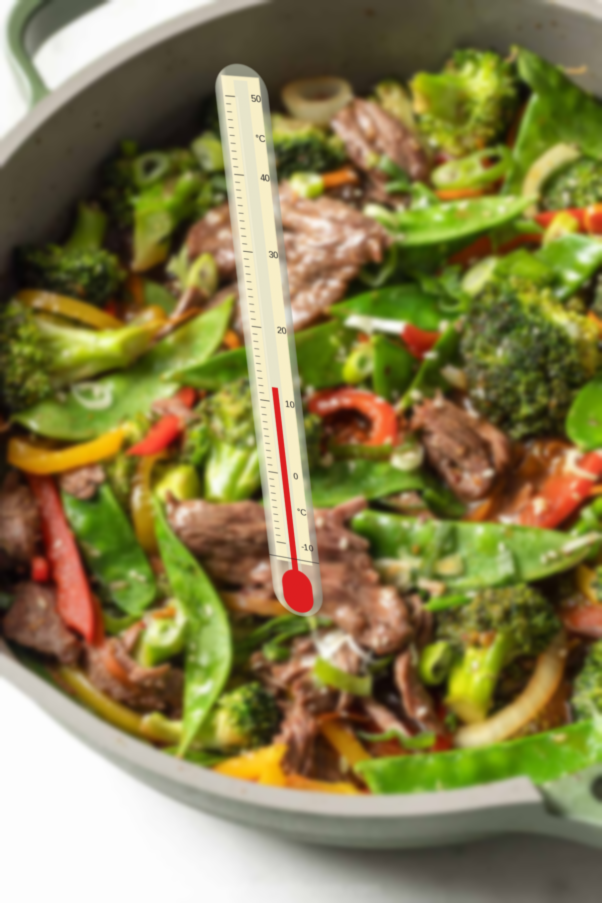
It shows 12 (°C)
